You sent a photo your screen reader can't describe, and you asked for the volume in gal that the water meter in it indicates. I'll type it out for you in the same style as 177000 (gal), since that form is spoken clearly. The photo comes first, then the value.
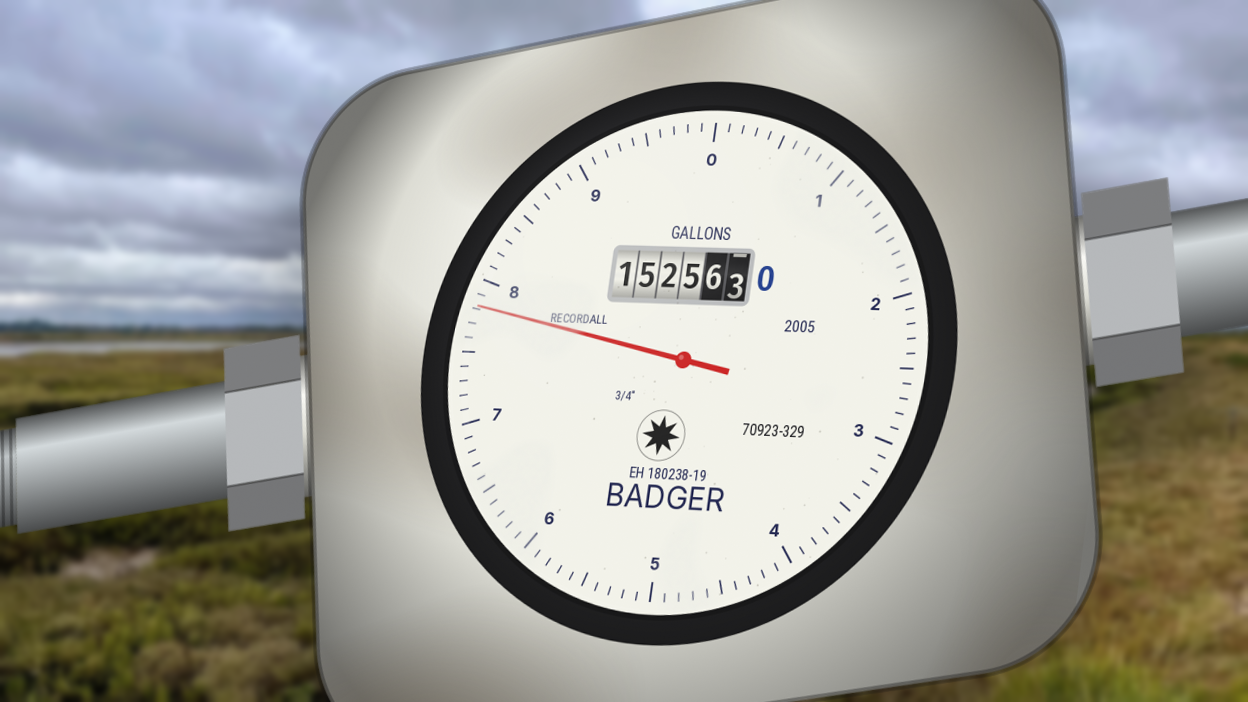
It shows 1525627.8 (gal)
